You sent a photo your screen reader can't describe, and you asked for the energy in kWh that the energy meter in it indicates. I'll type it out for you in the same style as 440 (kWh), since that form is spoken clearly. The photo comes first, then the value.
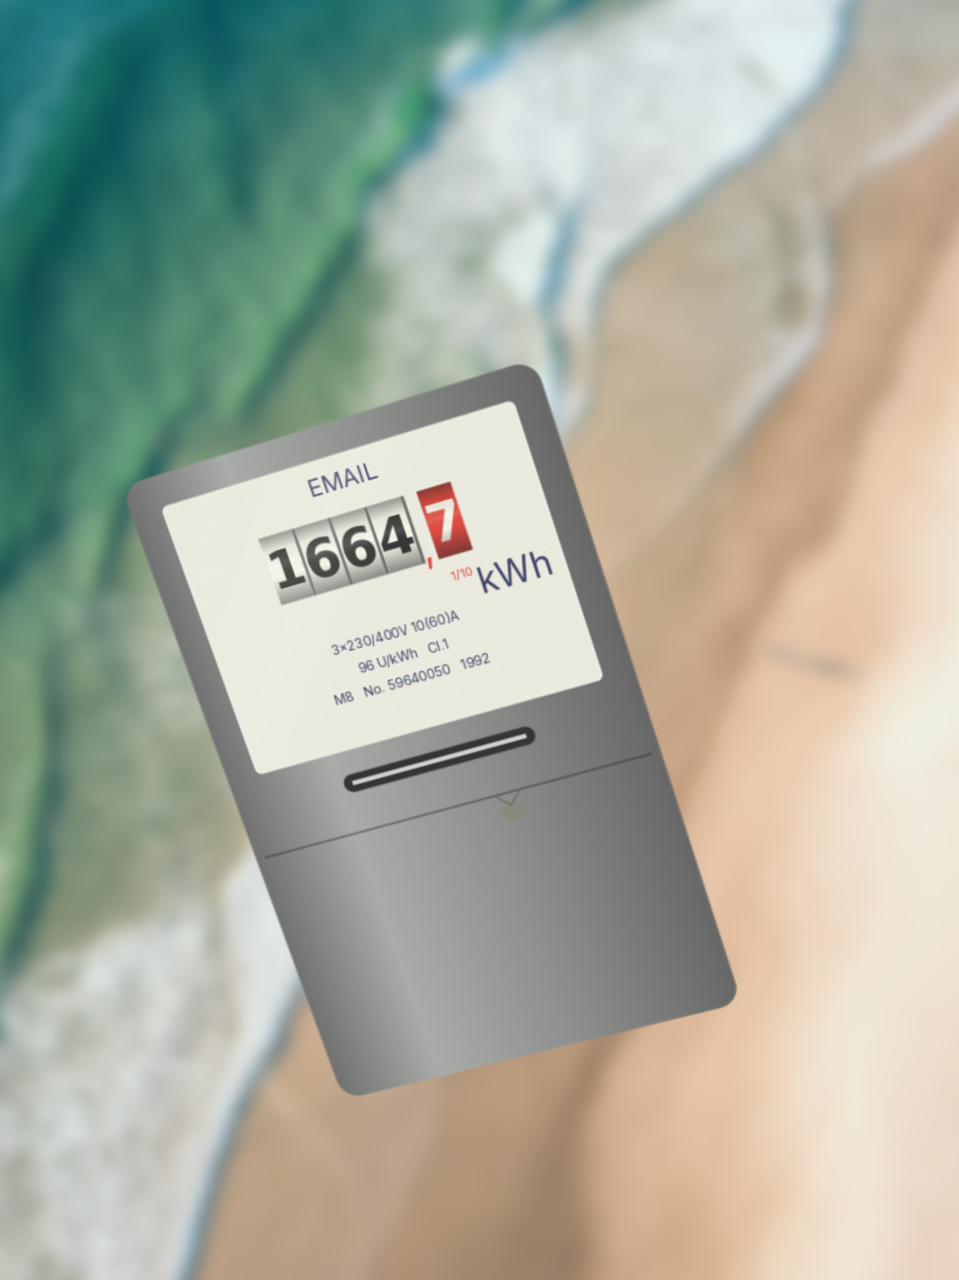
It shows 1664.7 (kWh)
